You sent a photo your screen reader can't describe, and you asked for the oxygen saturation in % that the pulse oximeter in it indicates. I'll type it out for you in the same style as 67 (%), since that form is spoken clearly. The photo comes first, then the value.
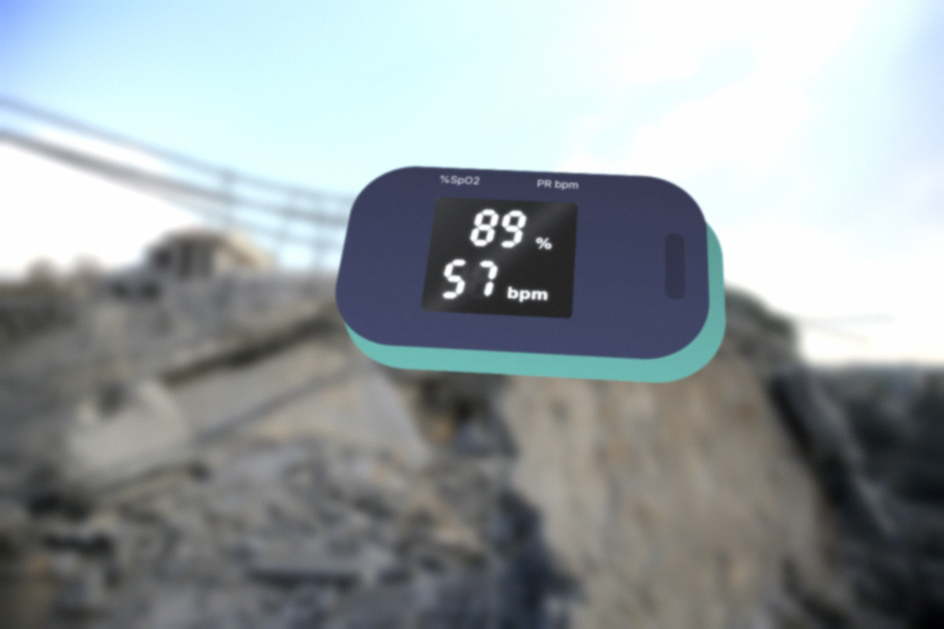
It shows 89 (%)
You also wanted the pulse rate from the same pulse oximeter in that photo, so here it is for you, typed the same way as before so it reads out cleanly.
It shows 57 (bpm)
